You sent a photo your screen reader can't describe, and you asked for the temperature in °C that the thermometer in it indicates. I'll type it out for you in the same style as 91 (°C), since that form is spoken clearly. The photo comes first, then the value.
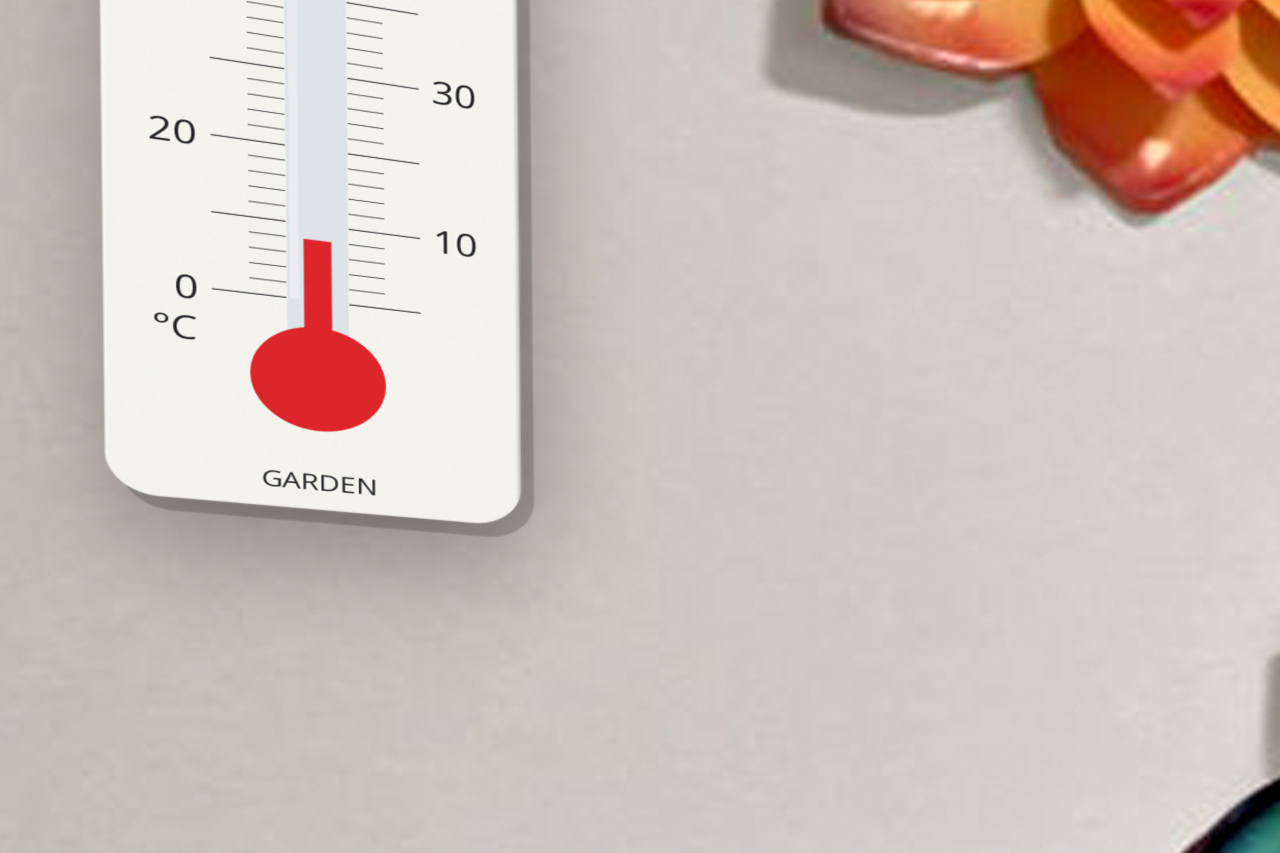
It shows 8 (°C)
